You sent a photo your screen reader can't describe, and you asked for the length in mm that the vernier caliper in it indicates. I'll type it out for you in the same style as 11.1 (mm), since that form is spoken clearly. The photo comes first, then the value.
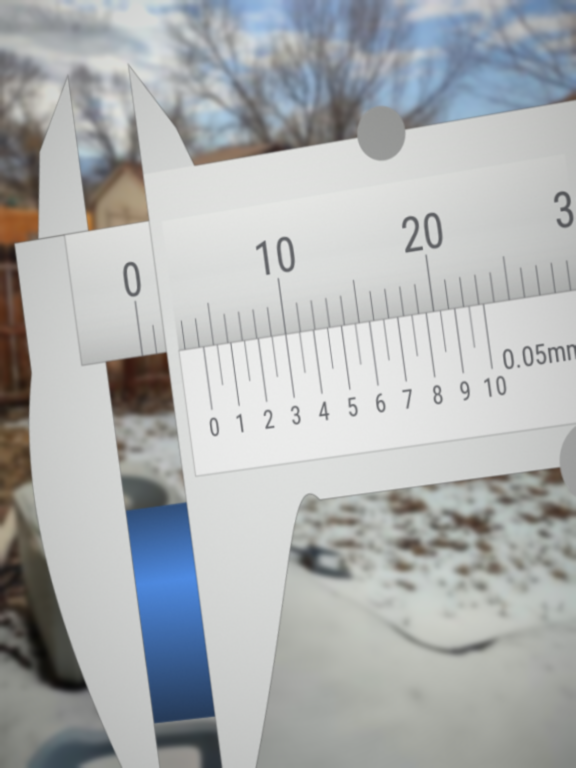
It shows 4.3 (mm)
